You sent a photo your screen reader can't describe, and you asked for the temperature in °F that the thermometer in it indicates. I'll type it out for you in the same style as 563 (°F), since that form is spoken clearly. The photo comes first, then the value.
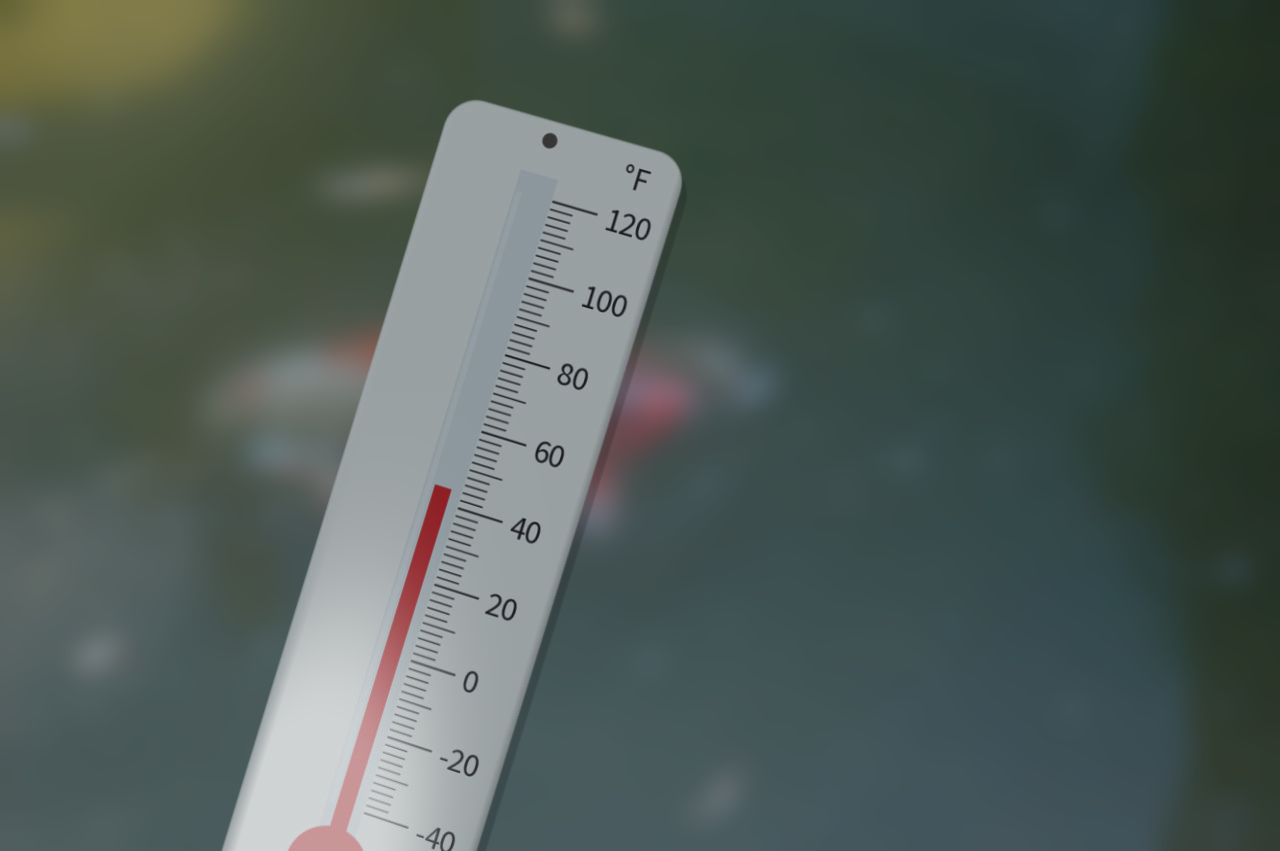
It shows 44 (°F)
